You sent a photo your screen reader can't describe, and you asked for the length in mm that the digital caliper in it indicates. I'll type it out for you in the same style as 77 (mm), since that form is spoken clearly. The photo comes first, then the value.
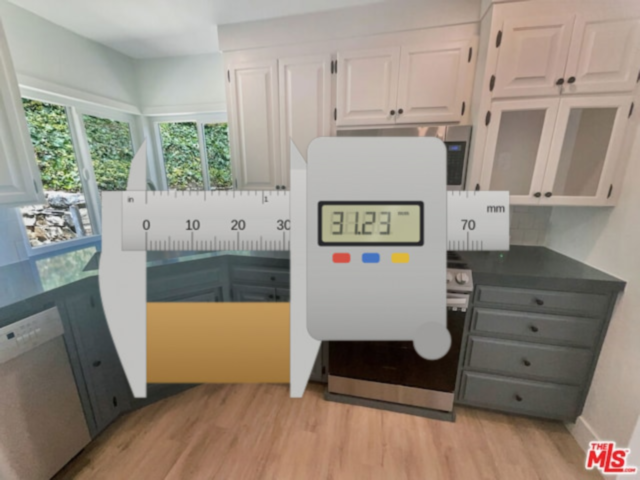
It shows 31.23 (mm)
